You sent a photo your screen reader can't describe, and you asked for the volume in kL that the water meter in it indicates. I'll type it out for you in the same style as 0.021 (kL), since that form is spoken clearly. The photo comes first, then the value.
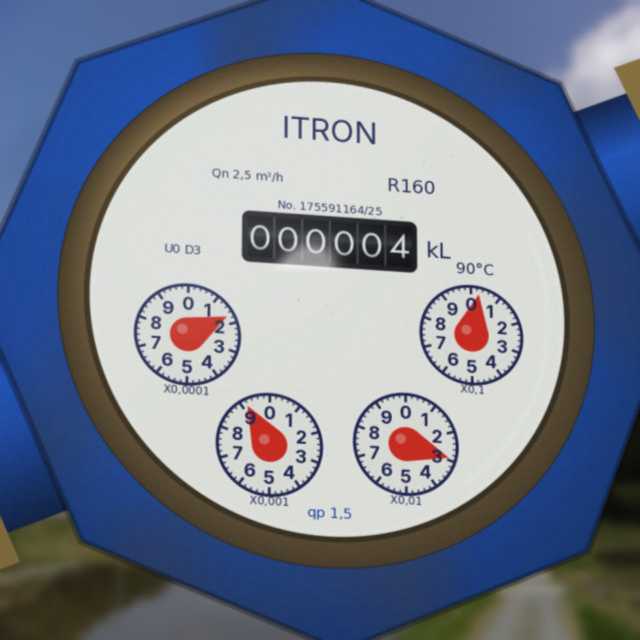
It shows 4.0291 (kL)
